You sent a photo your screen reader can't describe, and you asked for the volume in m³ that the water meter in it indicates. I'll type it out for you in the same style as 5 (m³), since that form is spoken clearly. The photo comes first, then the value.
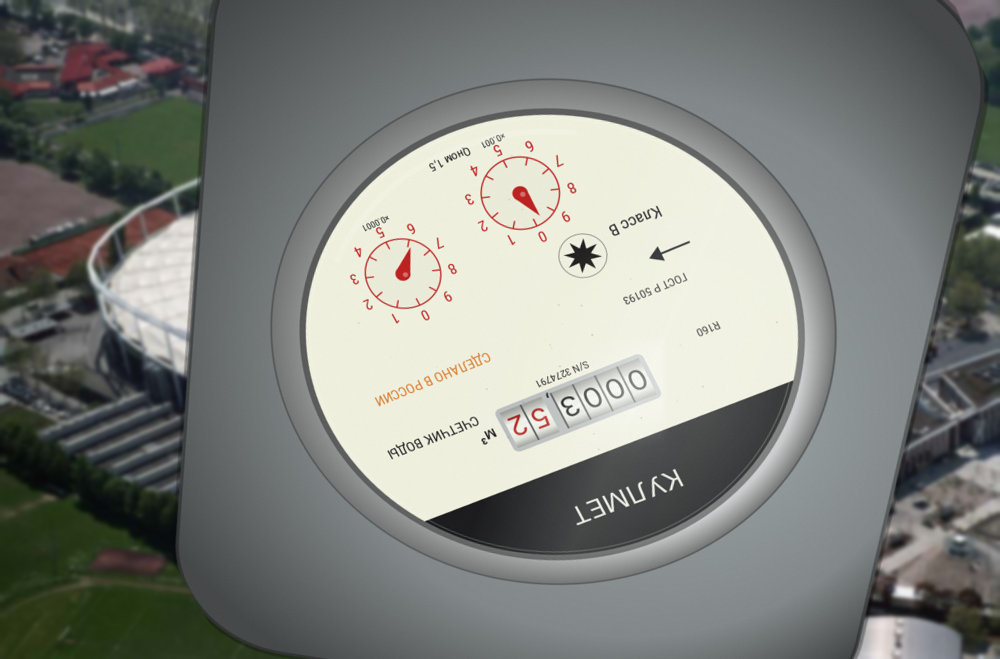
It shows 3.5196 (m³)
